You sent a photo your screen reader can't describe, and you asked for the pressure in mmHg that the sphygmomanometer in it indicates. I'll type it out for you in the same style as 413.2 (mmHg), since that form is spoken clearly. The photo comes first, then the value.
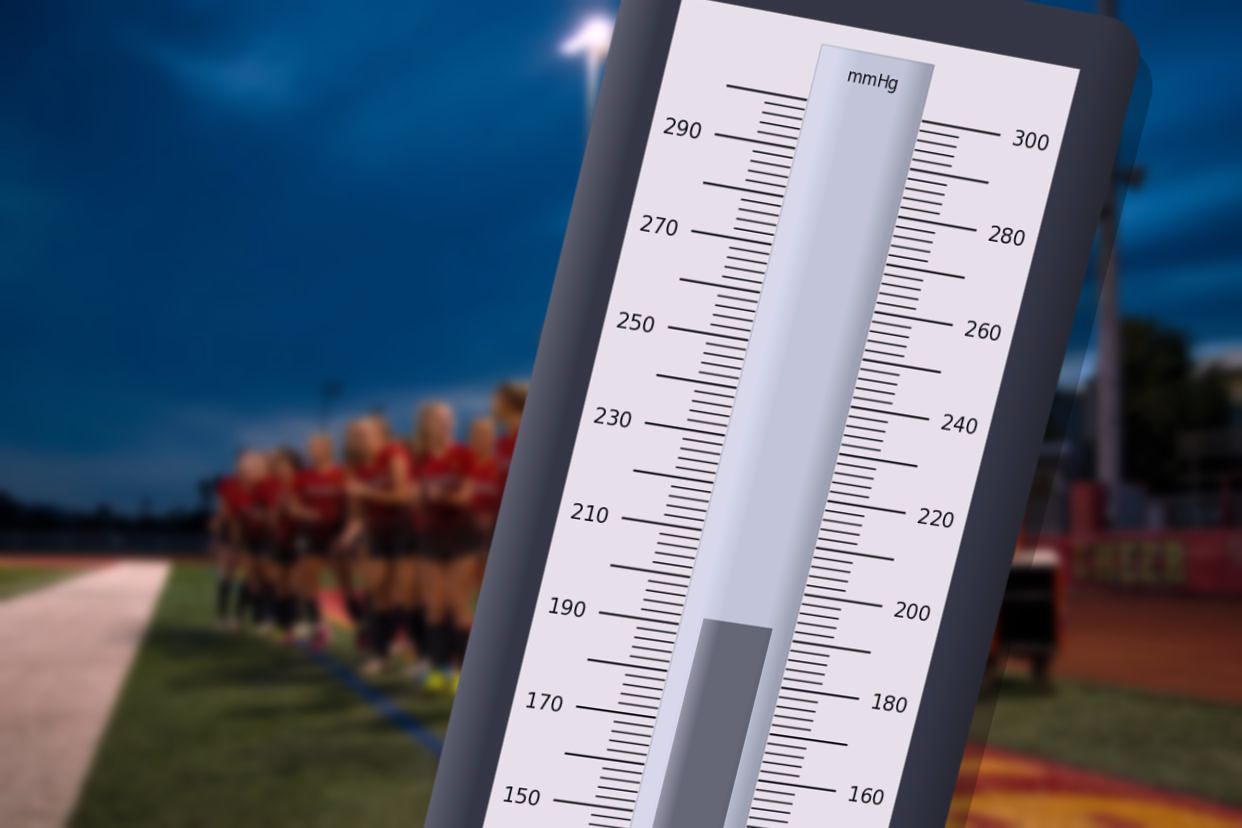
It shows 192 (mmHg)
